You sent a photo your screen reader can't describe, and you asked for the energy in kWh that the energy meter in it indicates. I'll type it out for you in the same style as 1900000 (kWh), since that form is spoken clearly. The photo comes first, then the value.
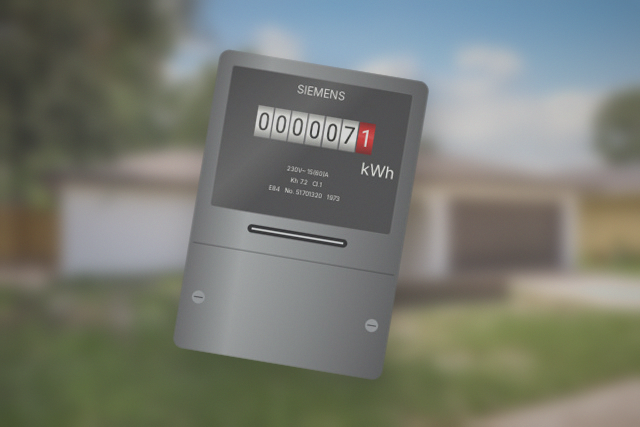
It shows 7.1 (kWh)
